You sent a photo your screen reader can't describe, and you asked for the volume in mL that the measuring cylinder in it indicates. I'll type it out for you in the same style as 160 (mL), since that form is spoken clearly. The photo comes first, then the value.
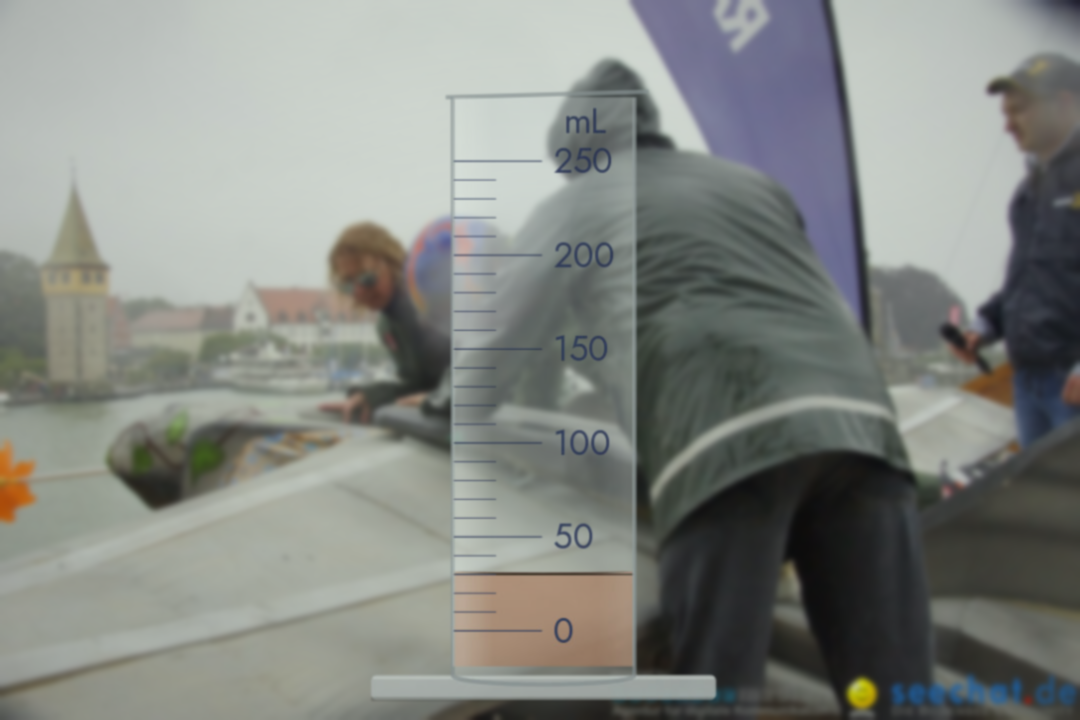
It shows 30 (mL)
